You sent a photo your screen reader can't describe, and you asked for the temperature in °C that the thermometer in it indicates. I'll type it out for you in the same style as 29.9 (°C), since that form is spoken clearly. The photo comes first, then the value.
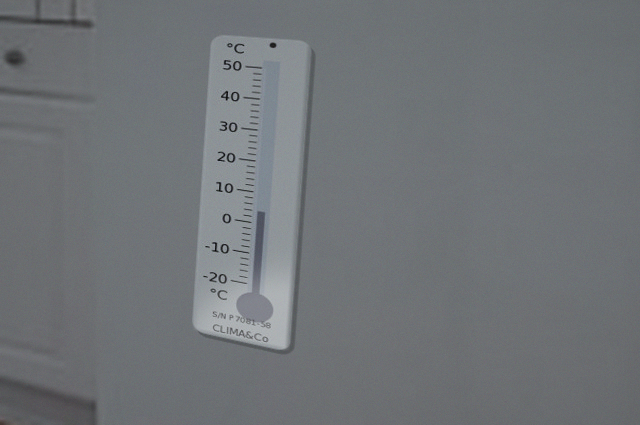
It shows 4 (°C)
